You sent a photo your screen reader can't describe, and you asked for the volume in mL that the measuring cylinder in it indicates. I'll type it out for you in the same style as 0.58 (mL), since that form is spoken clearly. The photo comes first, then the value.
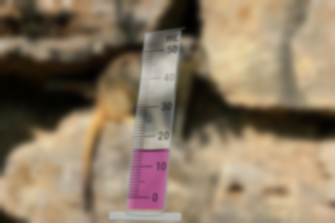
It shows 15 (mL)
